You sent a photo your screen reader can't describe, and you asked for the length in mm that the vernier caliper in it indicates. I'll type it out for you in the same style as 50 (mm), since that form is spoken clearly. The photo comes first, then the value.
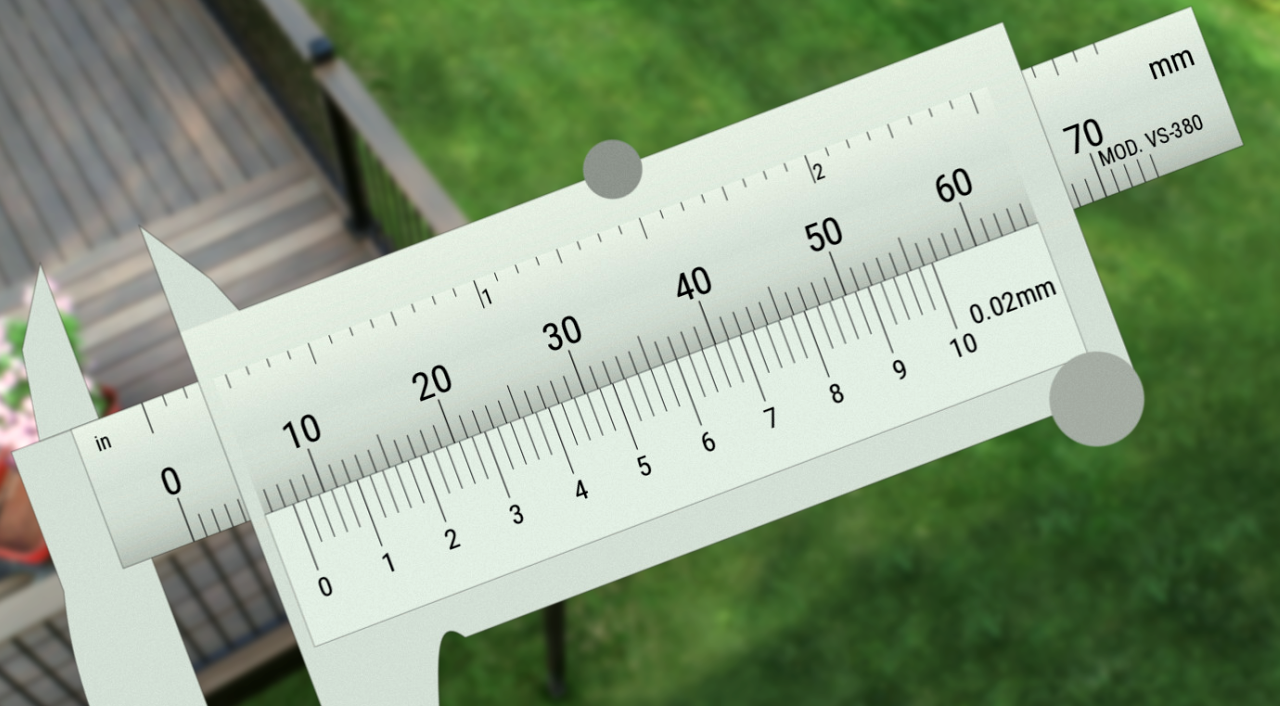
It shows 7.6 (mm)
